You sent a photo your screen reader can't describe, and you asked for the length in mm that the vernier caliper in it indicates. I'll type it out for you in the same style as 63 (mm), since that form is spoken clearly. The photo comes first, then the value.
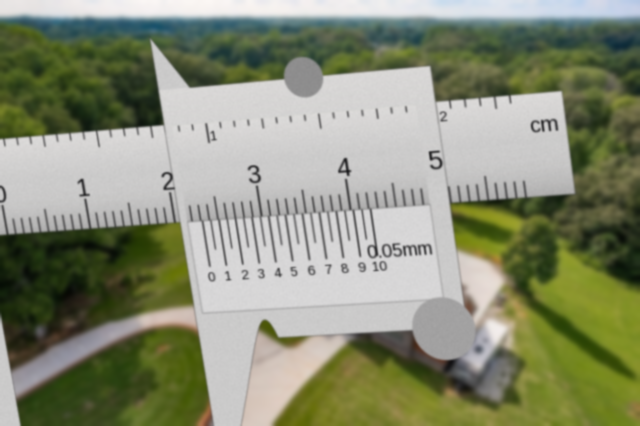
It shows 23.2 (mm)
